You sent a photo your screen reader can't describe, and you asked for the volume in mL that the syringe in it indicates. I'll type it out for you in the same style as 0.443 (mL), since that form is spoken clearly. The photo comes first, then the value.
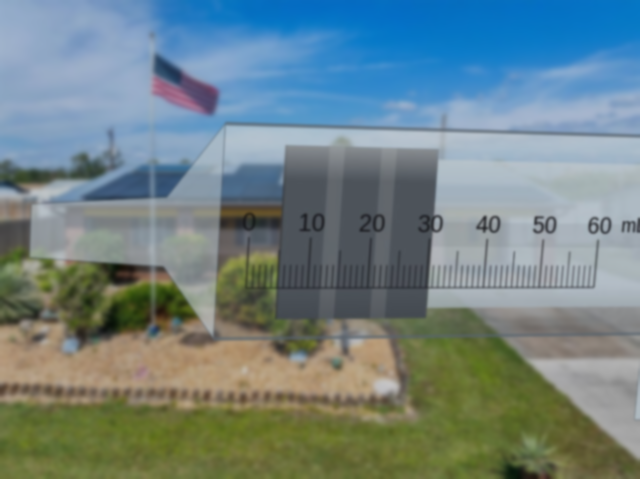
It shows 5 (mL)
